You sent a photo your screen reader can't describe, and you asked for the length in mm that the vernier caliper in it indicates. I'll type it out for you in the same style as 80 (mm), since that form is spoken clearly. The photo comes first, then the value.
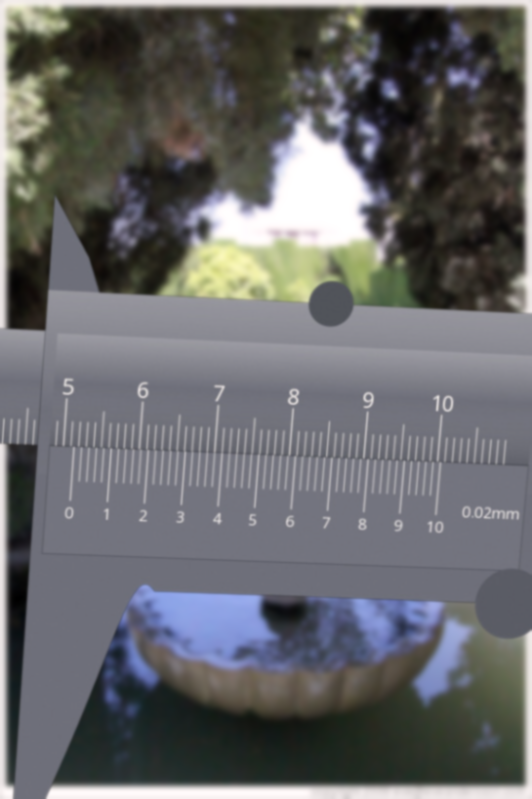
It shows 51.4 (mm)
